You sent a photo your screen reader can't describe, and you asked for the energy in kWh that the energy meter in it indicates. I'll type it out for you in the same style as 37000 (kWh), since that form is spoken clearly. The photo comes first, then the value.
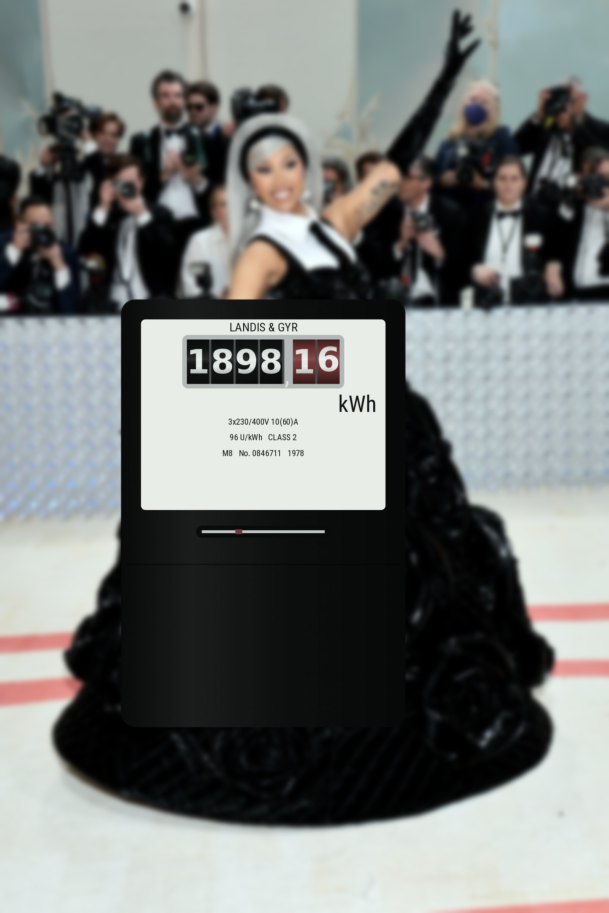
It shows 1898.16 (kWh)
